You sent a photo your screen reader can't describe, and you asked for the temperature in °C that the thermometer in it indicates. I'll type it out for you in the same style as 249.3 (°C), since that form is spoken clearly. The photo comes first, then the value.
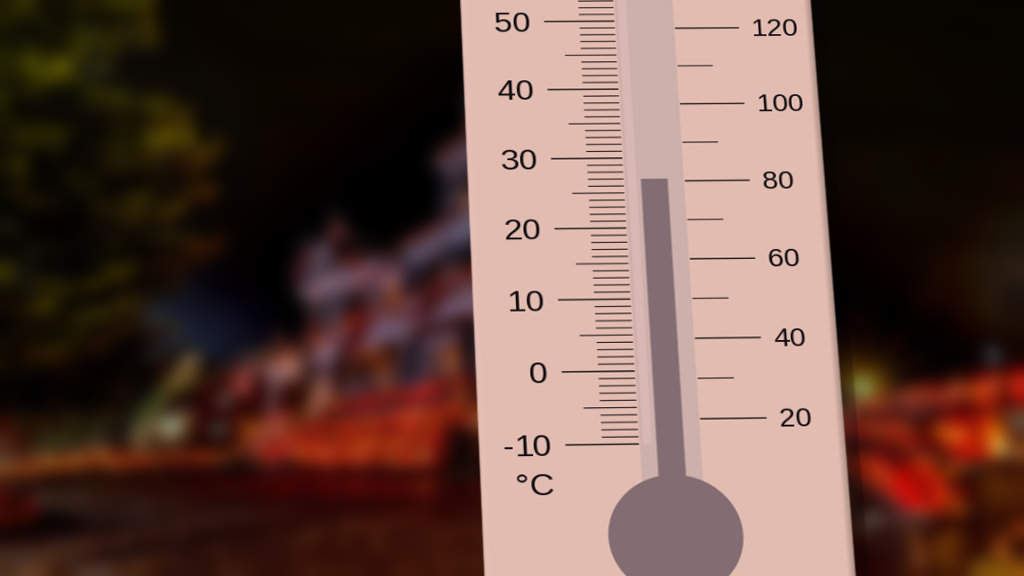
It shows 27 (°C)
